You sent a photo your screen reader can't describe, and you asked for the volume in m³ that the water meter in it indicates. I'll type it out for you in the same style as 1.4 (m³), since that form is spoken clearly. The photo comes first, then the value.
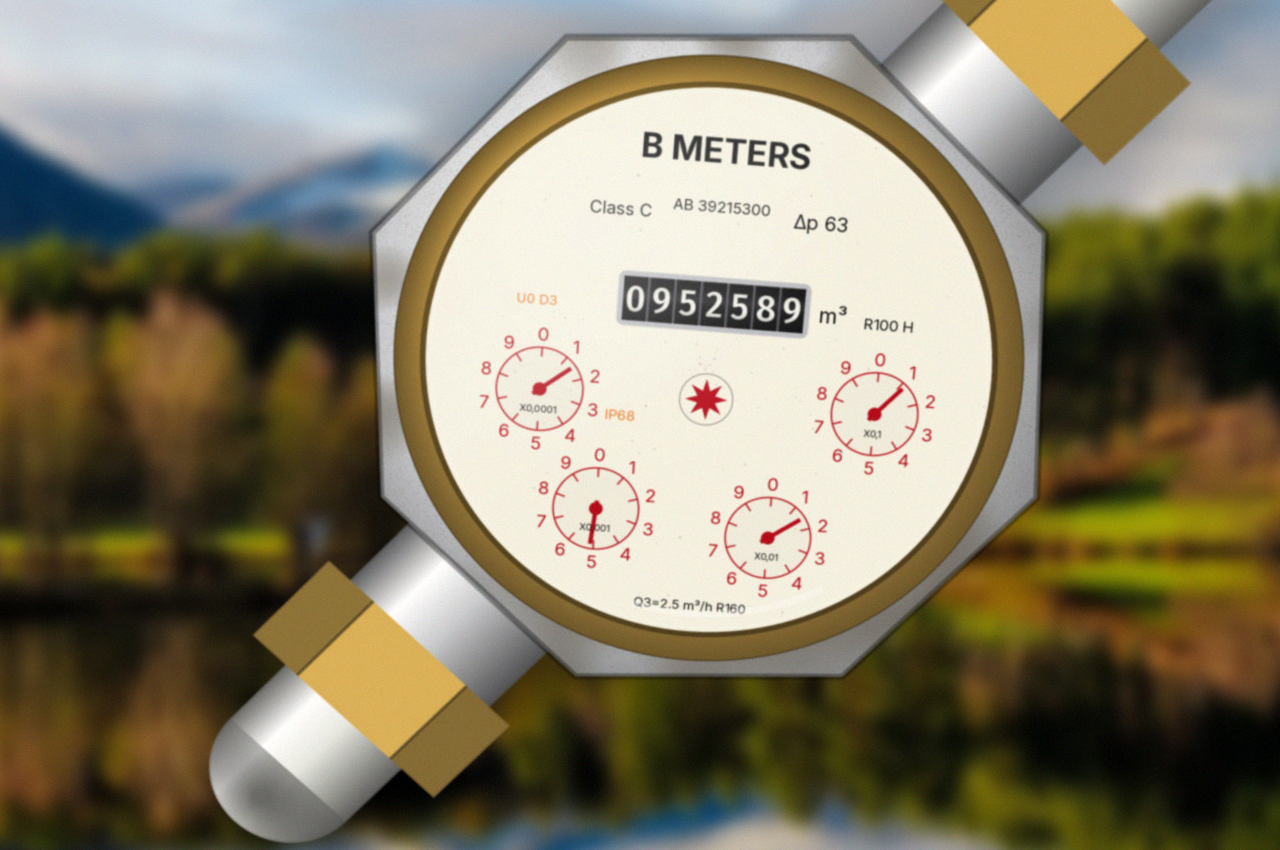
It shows 952589.1151 (m³)
